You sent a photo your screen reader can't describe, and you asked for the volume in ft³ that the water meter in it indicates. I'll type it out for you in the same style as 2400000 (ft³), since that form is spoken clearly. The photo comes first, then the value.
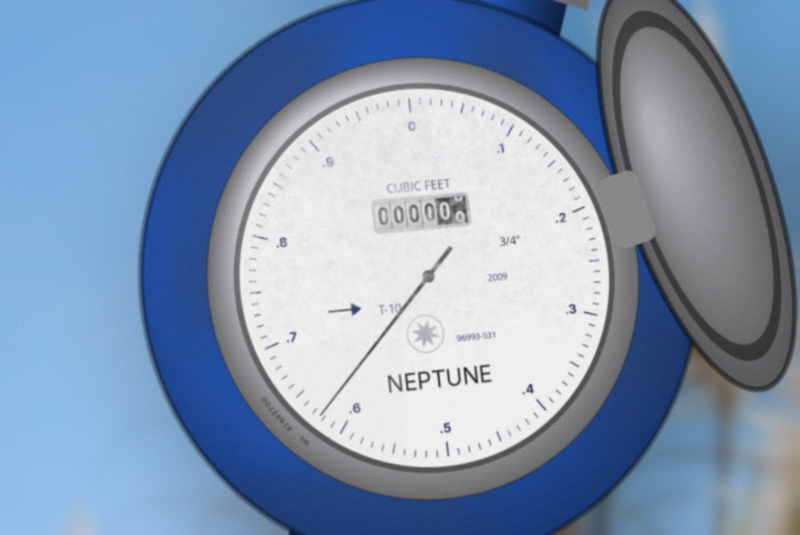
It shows 8.62 (ft³)
